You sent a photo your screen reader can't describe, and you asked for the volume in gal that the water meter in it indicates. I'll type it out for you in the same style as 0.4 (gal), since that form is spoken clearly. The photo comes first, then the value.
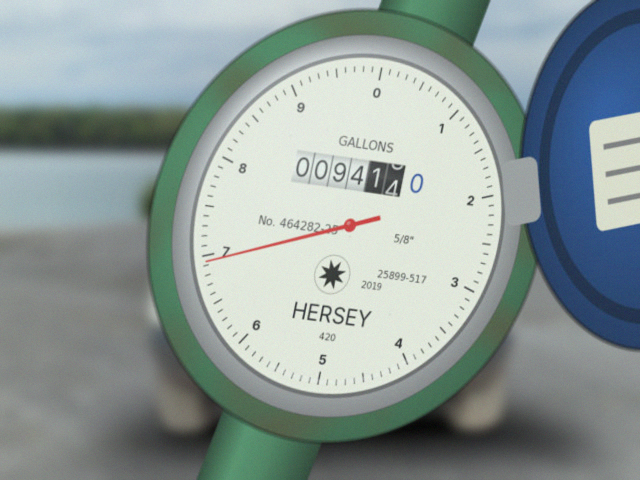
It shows 94136.9 (gal)
